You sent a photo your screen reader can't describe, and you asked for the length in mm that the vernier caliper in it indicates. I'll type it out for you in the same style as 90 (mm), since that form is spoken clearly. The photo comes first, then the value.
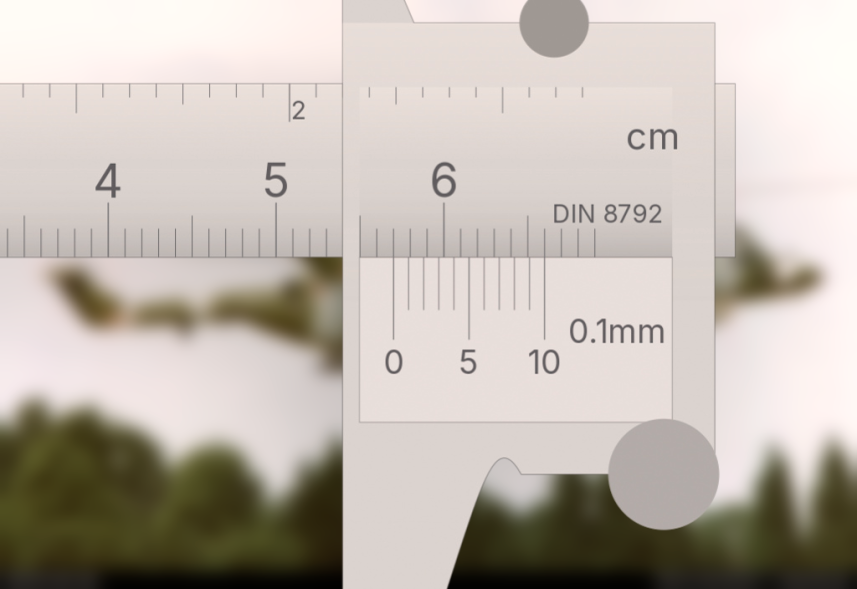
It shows 57.0 (mm)
